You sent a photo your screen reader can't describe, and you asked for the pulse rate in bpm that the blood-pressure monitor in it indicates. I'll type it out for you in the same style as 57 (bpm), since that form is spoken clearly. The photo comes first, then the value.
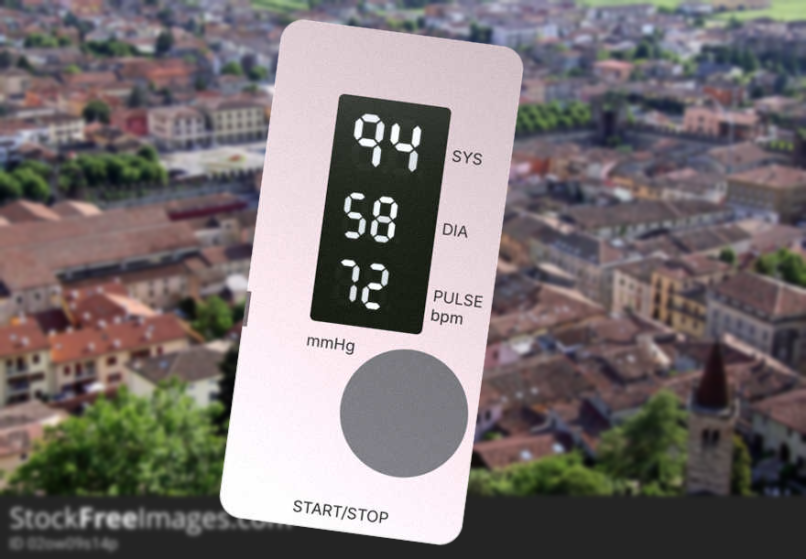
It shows 72 (bpm)
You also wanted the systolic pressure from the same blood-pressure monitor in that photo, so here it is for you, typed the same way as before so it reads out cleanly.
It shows 94 (mmHg)
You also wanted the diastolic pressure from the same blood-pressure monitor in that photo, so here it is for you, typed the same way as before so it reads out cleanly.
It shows 58 (mmHg)
